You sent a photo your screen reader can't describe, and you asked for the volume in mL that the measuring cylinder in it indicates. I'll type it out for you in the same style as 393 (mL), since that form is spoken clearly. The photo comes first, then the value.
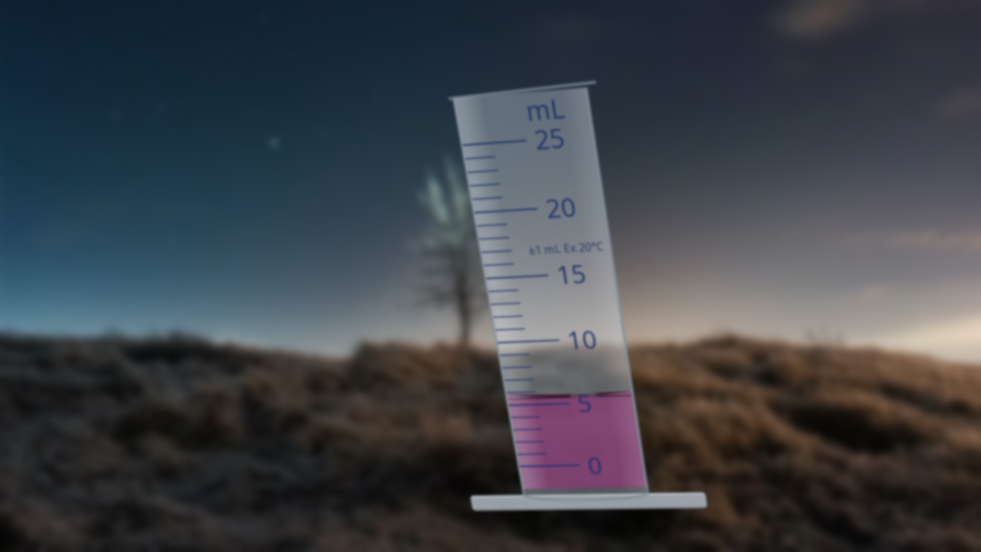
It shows 5.5 (mL)
